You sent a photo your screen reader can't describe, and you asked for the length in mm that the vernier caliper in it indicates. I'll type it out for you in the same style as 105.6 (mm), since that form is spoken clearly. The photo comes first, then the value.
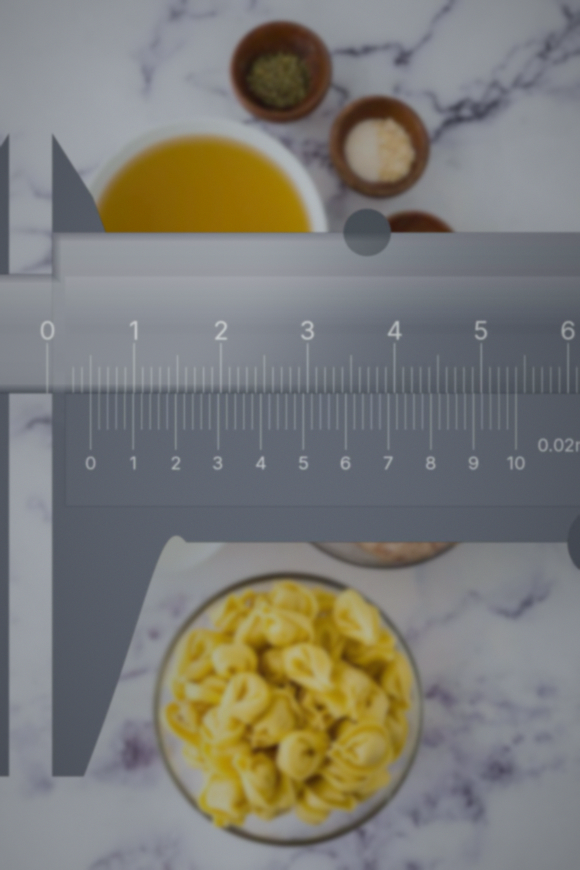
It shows 5.0 (mm)
